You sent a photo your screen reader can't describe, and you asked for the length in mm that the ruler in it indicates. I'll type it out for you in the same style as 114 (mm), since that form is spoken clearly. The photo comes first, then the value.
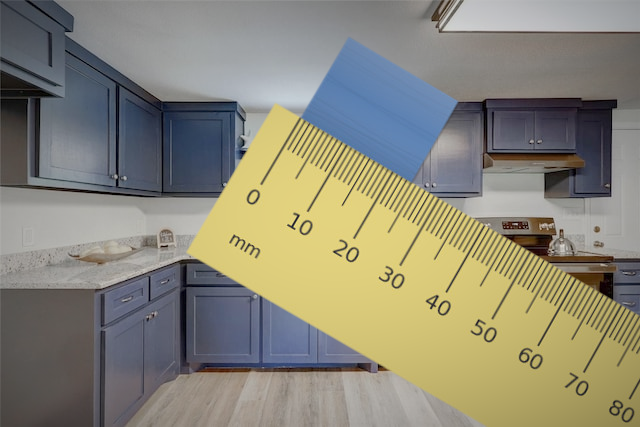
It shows 24 (mm)
